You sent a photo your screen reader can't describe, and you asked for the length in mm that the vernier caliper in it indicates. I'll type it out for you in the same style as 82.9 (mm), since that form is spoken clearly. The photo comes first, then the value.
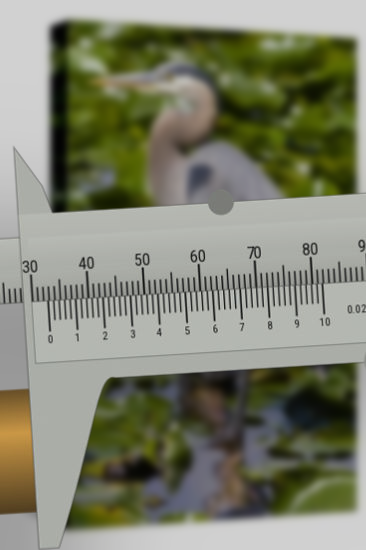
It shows 32.8 (mm)
